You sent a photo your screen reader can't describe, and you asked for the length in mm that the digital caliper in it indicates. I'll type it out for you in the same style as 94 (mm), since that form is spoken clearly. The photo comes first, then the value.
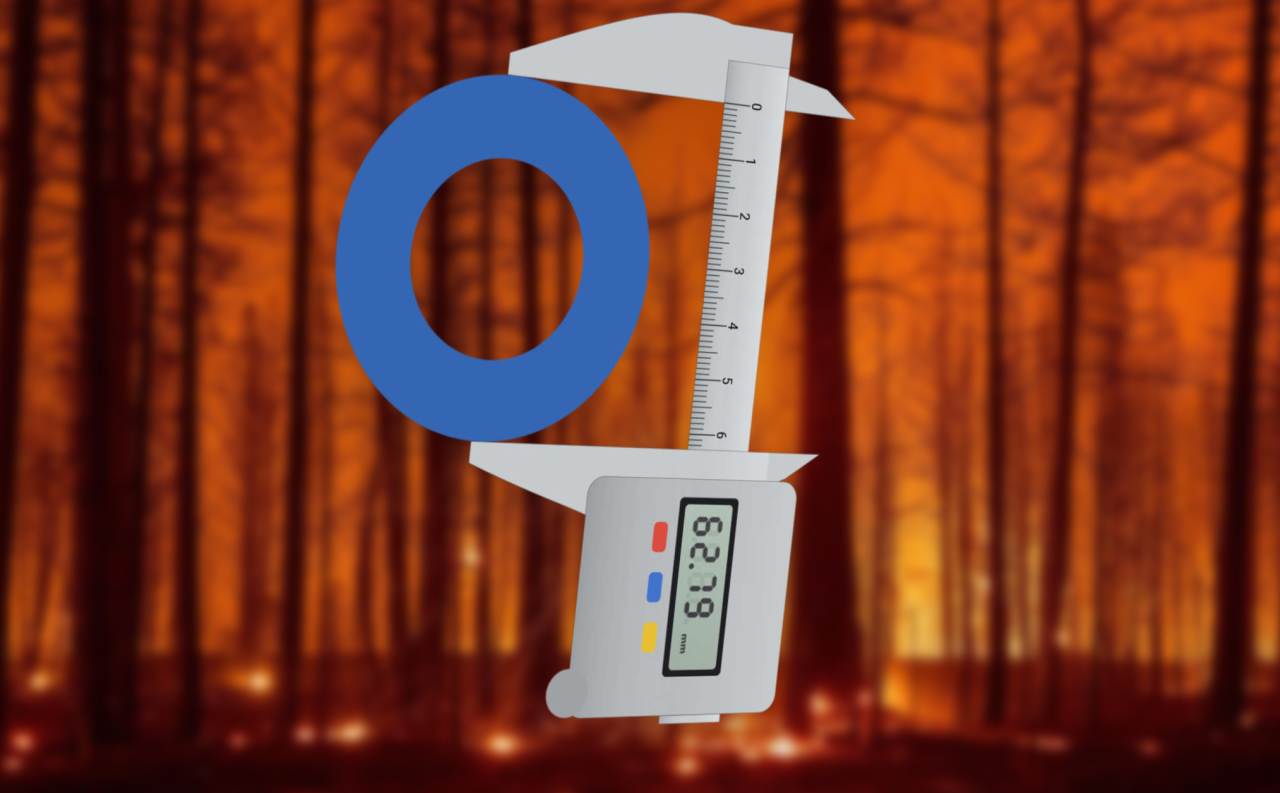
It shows 62.79 (mm)
